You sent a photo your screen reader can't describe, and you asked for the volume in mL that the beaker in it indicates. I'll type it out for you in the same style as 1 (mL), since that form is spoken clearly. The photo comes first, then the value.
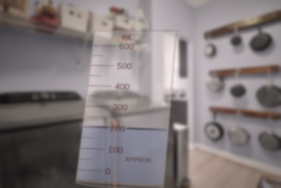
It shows 200 (mL)
